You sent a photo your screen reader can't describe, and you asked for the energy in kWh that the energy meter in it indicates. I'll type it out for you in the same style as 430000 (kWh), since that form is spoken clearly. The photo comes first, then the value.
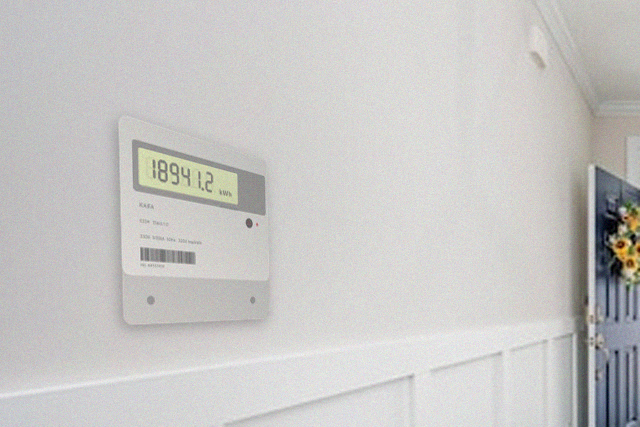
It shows 18941.2 (kWh)
